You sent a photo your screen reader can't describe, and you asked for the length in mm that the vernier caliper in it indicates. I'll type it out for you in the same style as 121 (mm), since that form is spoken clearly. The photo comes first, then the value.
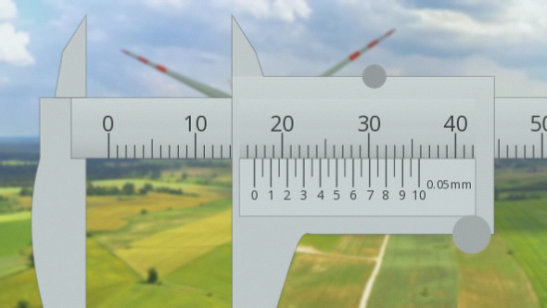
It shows 16.8 (mm)
